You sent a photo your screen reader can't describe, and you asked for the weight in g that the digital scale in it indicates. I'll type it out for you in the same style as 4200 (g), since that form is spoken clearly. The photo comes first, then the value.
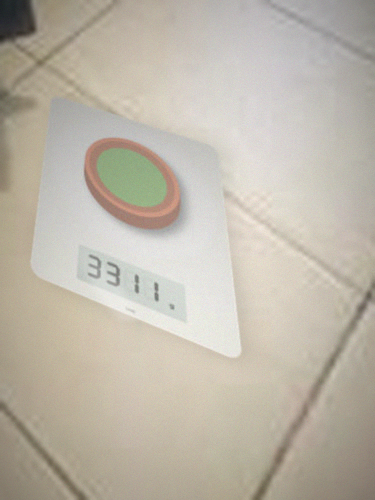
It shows 3311 (g)
